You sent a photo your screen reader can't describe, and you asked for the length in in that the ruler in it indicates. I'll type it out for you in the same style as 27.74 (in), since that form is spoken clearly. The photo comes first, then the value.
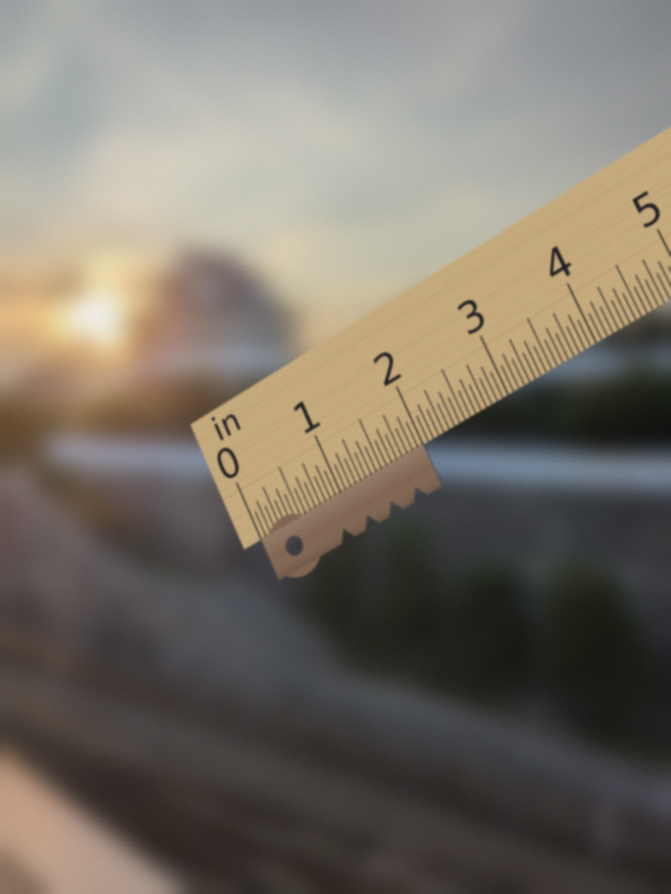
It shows 2 (in)
